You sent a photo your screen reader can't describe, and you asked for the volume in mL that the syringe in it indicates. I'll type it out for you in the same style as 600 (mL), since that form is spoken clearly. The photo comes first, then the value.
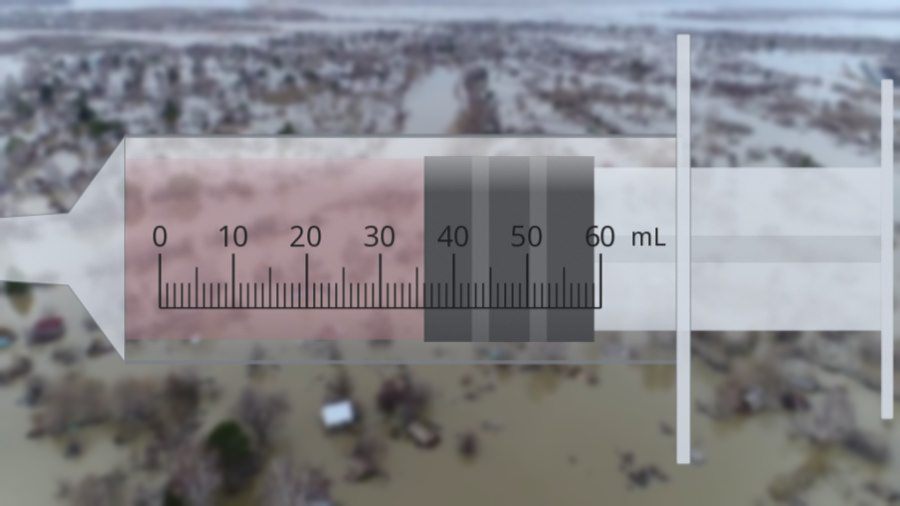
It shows 36 (mL)
